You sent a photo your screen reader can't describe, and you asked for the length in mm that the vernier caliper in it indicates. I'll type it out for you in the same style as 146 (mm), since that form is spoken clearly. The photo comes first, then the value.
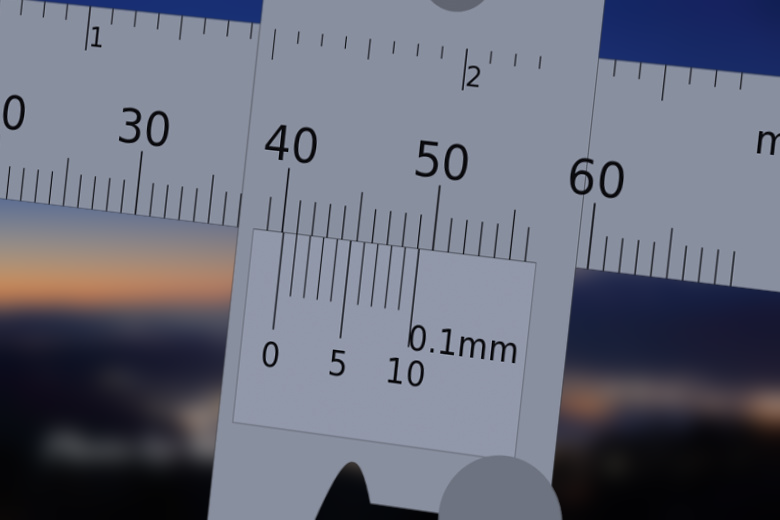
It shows 40.1 (mm)
